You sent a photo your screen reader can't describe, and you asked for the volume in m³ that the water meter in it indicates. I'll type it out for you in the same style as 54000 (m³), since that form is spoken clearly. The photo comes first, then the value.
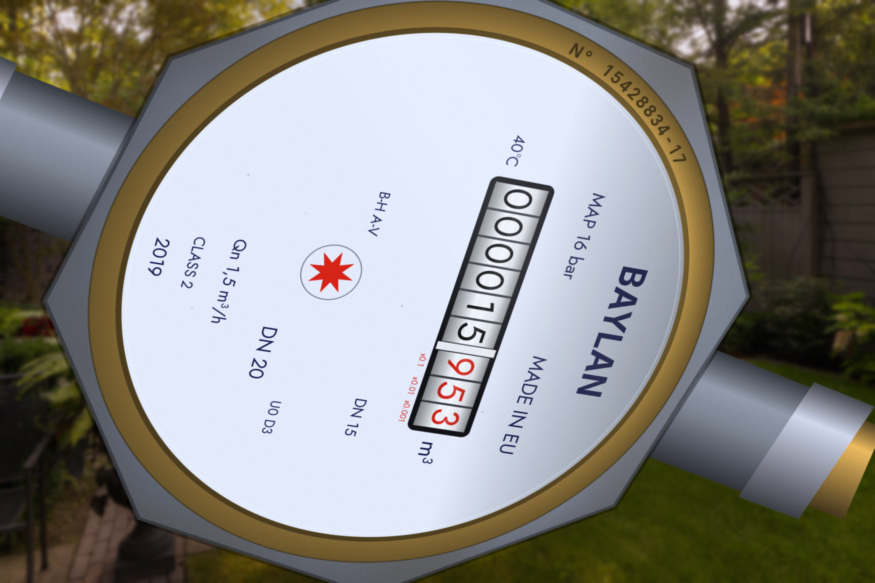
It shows 15.953 (m³)
